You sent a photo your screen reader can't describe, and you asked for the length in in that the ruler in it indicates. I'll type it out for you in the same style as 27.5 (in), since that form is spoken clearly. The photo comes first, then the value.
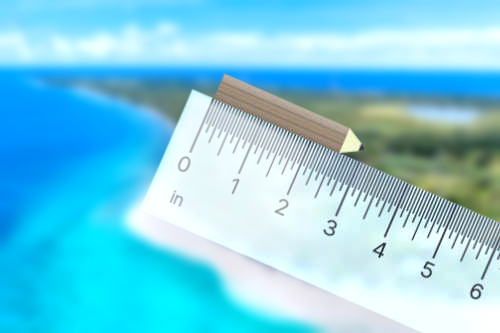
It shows 3 (in)
